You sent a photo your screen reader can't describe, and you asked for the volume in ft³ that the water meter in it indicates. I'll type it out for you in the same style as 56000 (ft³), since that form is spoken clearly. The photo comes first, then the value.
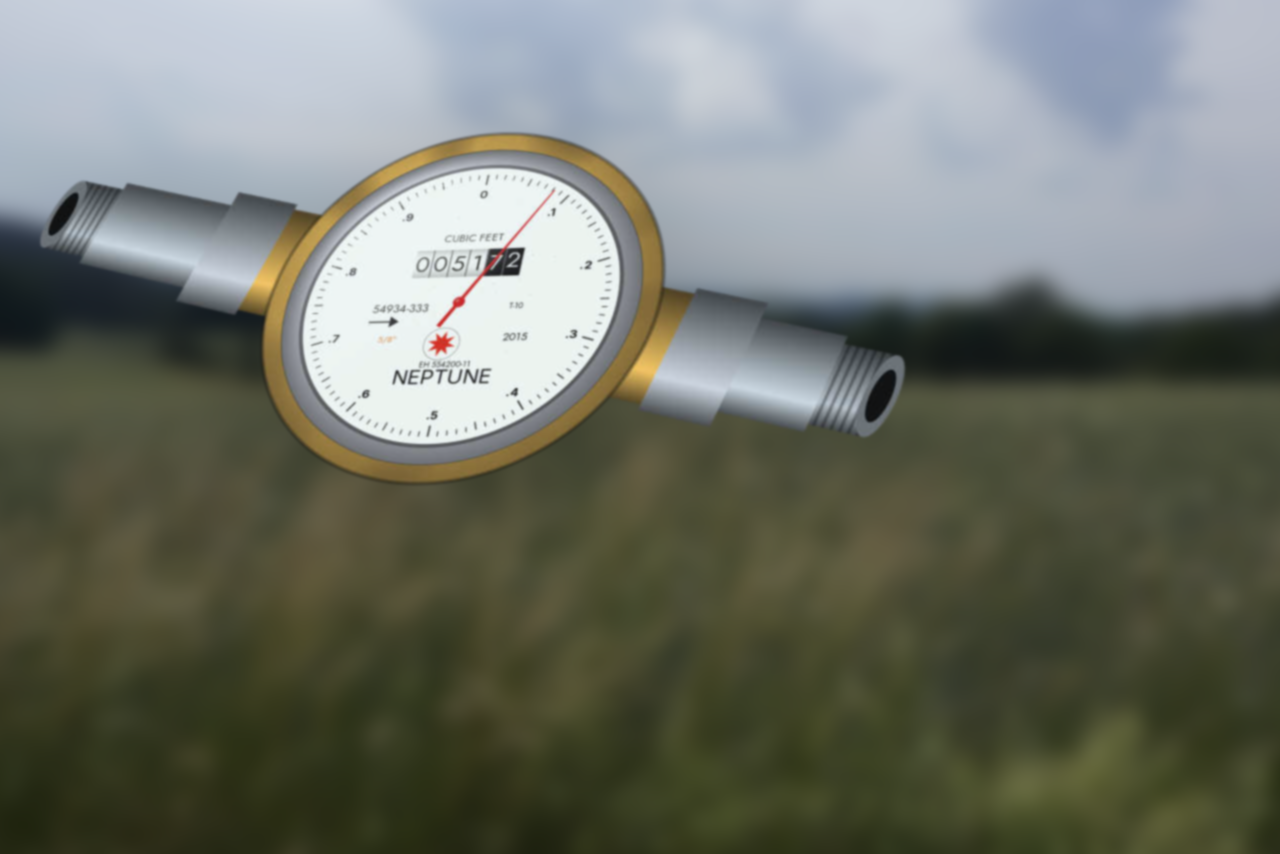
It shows 5172.08 (ft³)
